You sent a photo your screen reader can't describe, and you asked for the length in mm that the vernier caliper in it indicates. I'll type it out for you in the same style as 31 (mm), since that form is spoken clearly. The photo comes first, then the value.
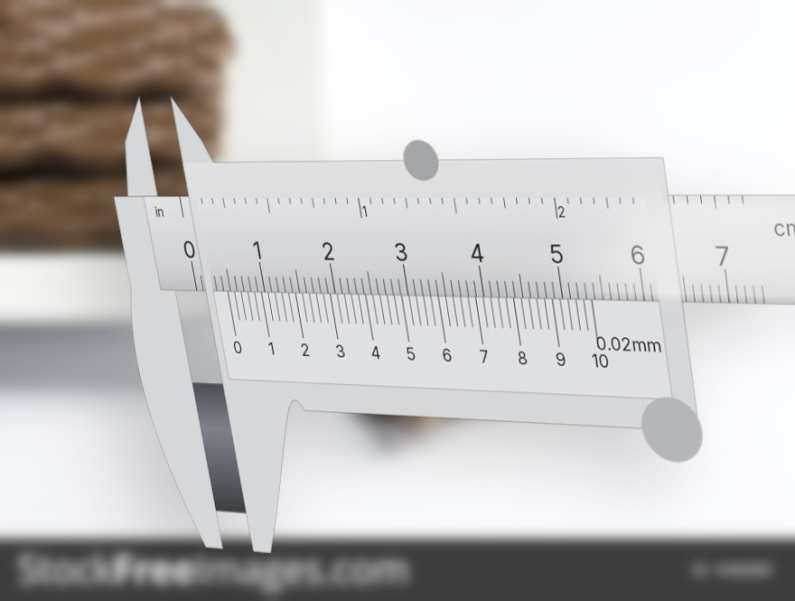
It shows 4.6 (mm)
